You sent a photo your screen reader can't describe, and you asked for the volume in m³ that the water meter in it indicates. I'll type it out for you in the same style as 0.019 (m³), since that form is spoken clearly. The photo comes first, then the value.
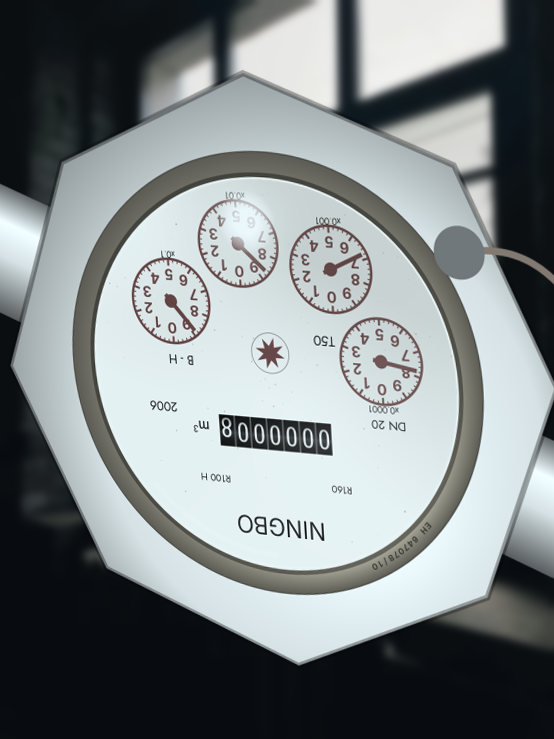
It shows 7.8867 (m³)
